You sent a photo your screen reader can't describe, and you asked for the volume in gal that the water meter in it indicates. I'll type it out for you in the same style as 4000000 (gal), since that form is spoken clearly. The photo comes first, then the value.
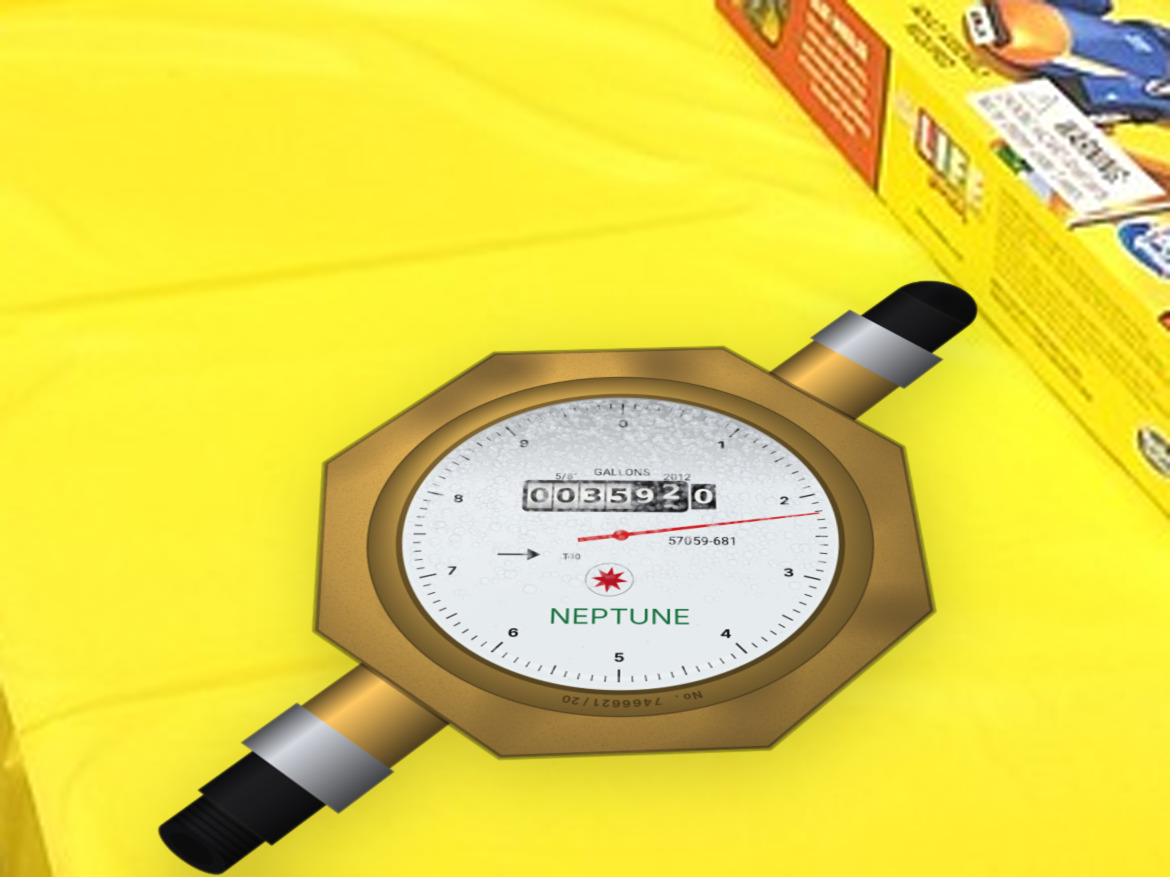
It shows 35922.2 (gal)
